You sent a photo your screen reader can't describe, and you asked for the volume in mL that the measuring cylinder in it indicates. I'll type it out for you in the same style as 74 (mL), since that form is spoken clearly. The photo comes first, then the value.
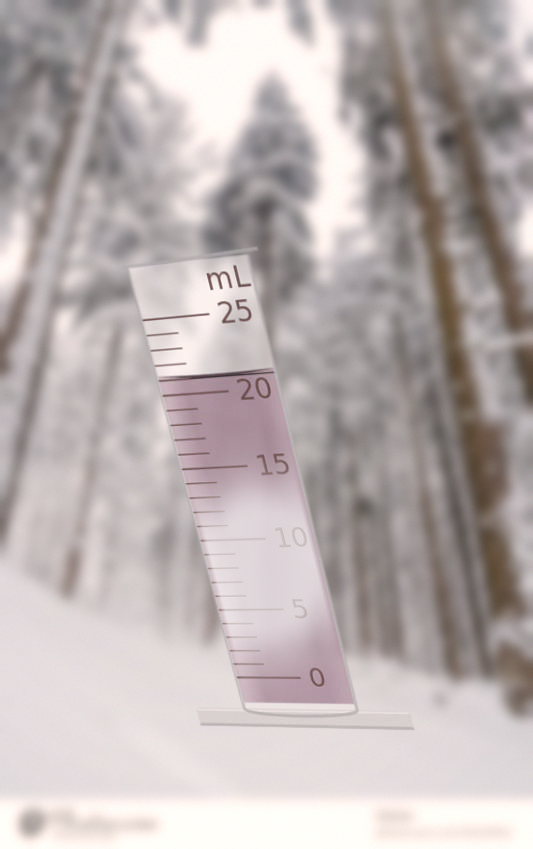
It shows 21 (mL)
